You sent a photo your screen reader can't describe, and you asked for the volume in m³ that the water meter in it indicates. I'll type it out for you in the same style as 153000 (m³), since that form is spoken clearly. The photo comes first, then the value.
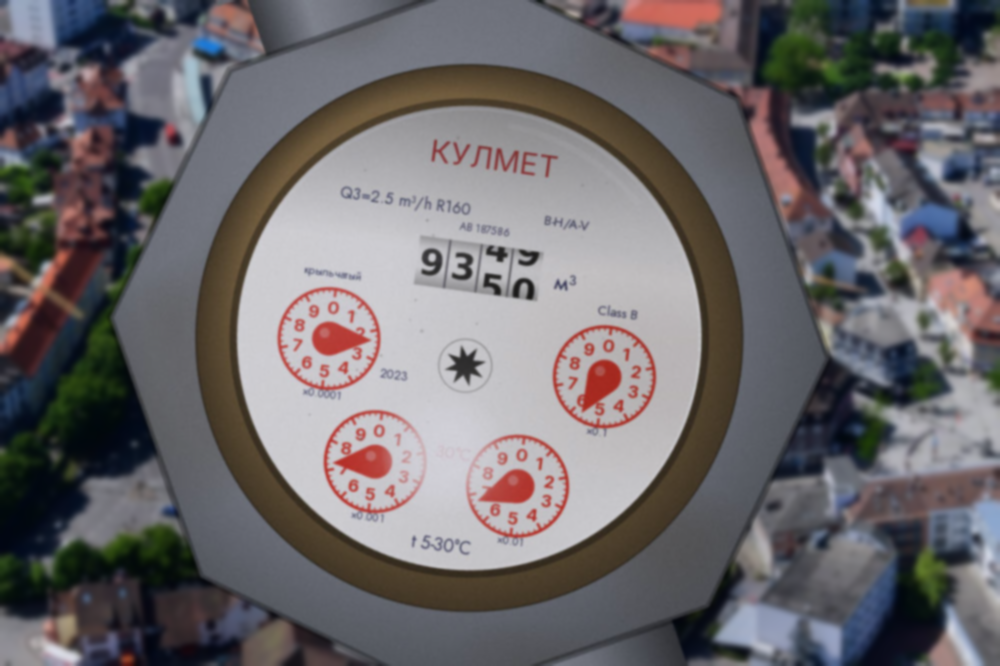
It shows 9349.5672 (m³)
